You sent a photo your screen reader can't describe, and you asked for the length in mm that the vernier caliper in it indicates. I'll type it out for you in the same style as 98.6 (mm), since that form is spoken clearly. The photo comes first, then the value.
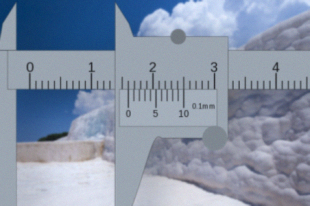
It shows 16.0 (mm)
